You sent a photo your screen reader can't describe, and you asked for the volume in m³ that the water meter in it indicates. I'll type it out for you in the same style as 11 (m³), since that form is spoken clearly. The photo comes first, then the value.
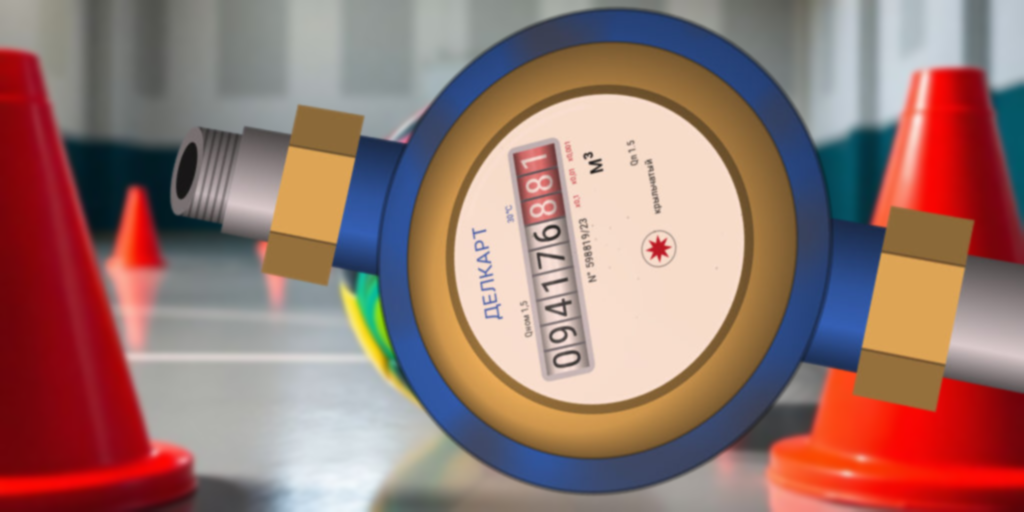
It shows 94176.881 (m³)
